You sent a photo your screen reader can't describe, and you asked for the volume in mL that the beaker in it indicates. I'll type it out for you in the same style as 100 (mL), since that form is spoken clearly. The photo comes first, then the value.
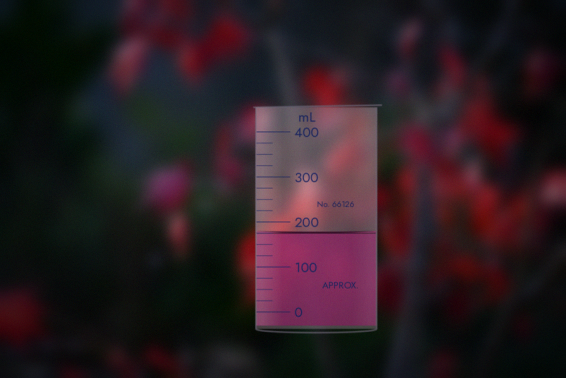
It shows 175 (mL)
